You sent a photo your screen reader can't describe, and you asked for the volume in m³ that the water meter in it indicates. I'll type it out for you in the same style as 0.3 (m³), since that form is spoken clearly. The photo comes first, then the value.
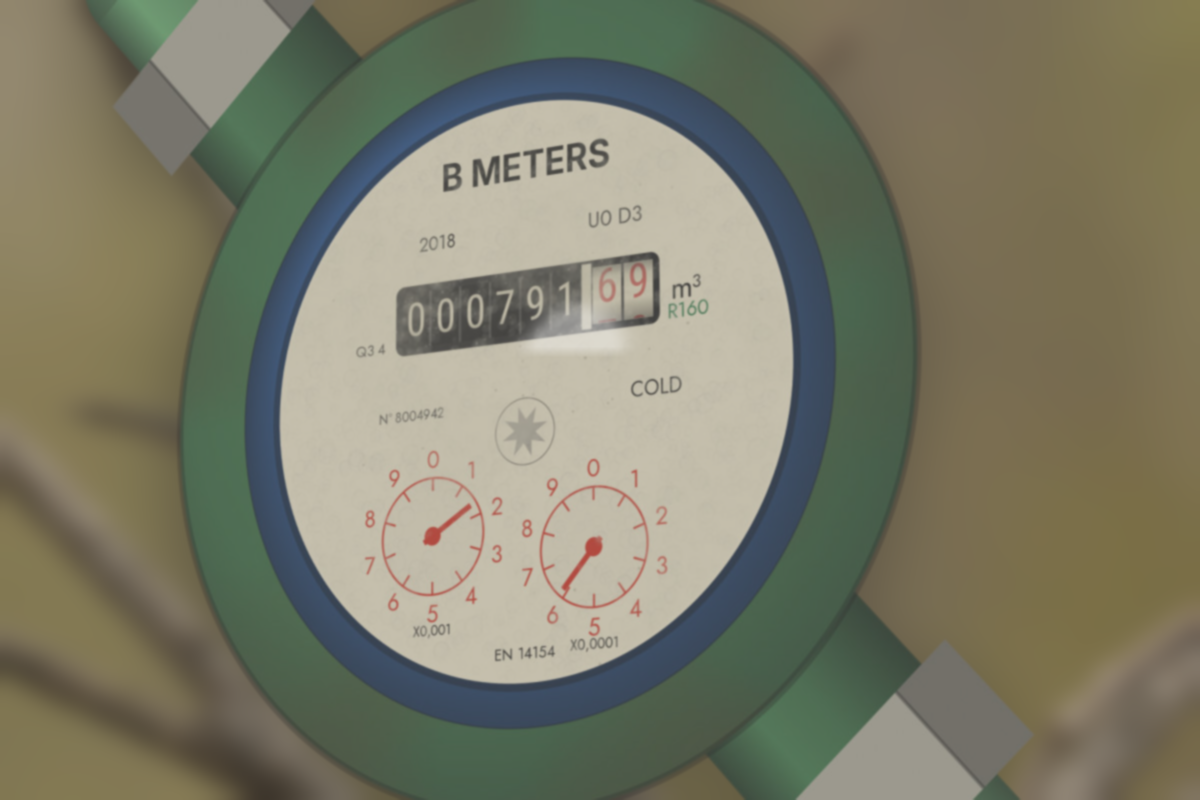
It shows 791.6916 (m³)
